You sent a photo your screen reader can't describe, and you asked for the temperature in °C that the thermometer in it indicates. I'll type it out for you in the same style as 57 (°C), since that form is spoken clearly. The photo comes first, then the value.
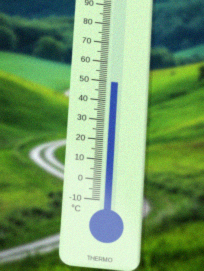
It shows 50 (°C)
